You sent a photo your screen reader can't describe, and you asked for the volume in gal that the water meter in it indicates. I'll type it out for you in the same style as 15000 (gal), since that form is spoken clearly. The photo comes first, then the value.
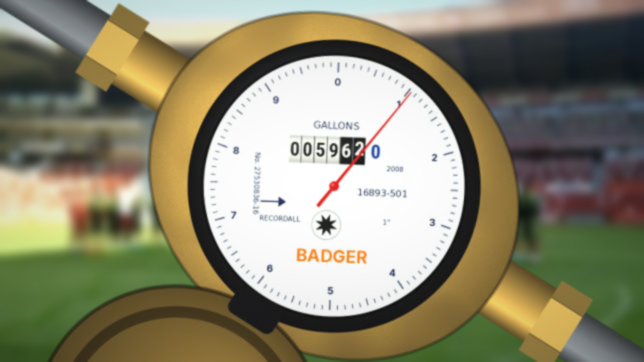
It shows 59621.0 (gal)
